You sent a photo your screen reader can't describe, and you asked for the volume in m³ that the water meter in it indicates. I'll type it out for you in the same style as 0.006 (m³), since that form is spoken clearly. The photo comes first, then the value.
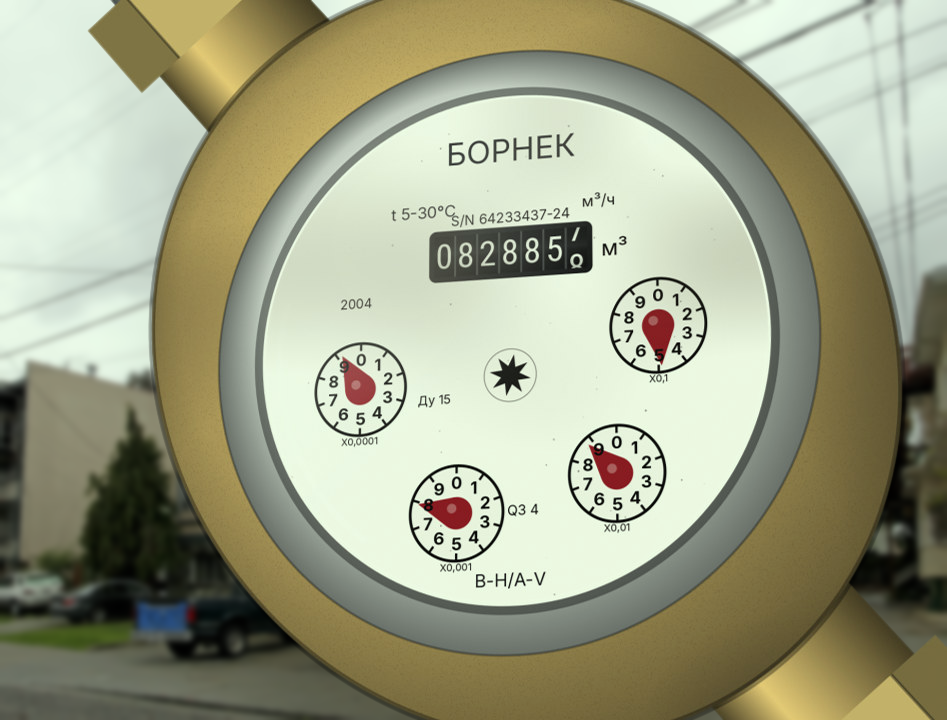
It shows 828857.4879 (m³)
